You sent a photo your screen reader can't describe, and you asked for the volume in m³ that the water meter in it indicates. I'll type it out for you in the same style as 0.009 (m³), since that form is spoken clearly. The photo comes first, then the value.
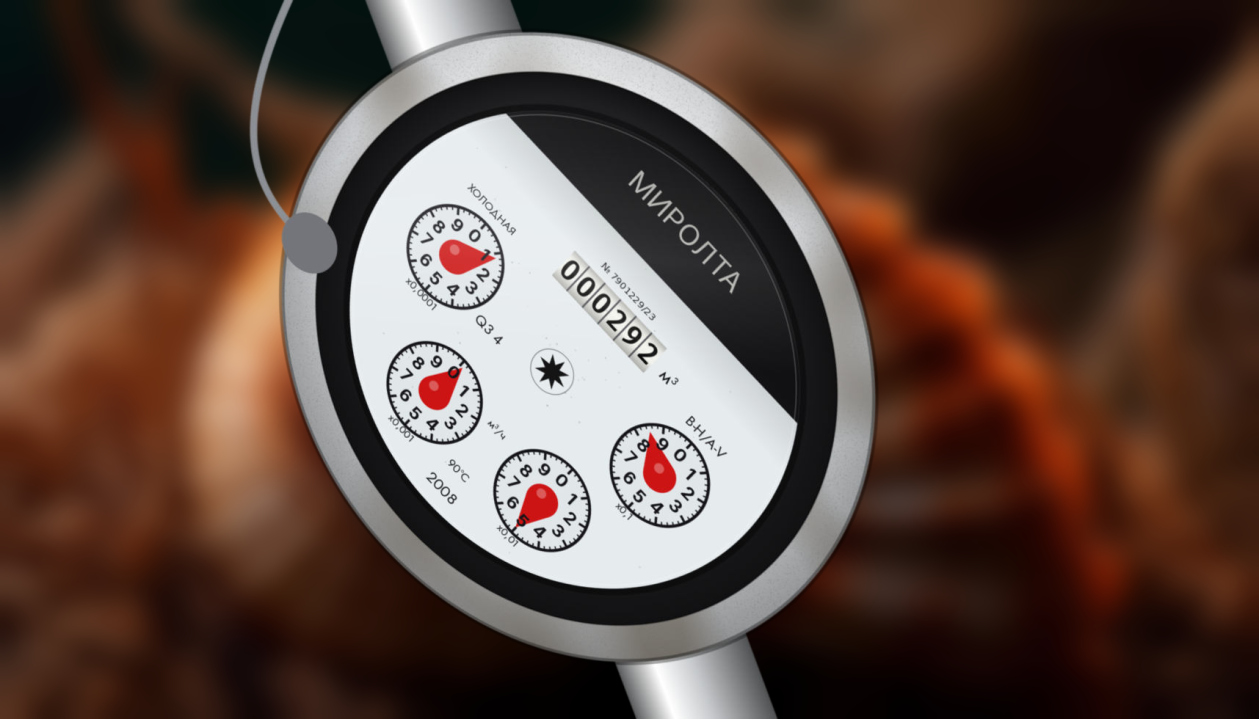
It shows 292.8501 (m³)
